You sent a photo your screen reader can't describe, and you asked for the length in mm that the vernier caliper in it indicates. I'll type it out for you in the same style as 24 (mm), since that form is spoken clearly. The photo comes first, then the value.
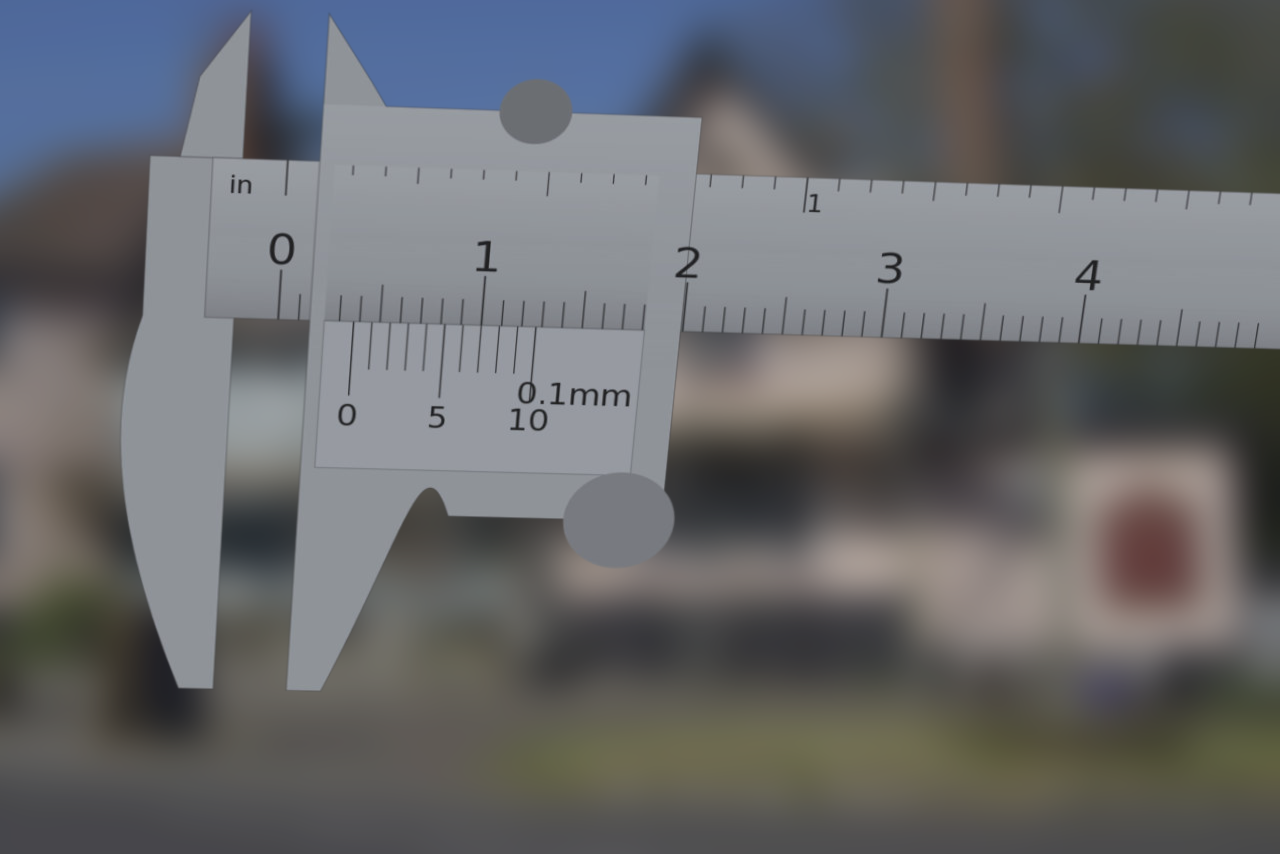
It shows 3.7 (mm)
